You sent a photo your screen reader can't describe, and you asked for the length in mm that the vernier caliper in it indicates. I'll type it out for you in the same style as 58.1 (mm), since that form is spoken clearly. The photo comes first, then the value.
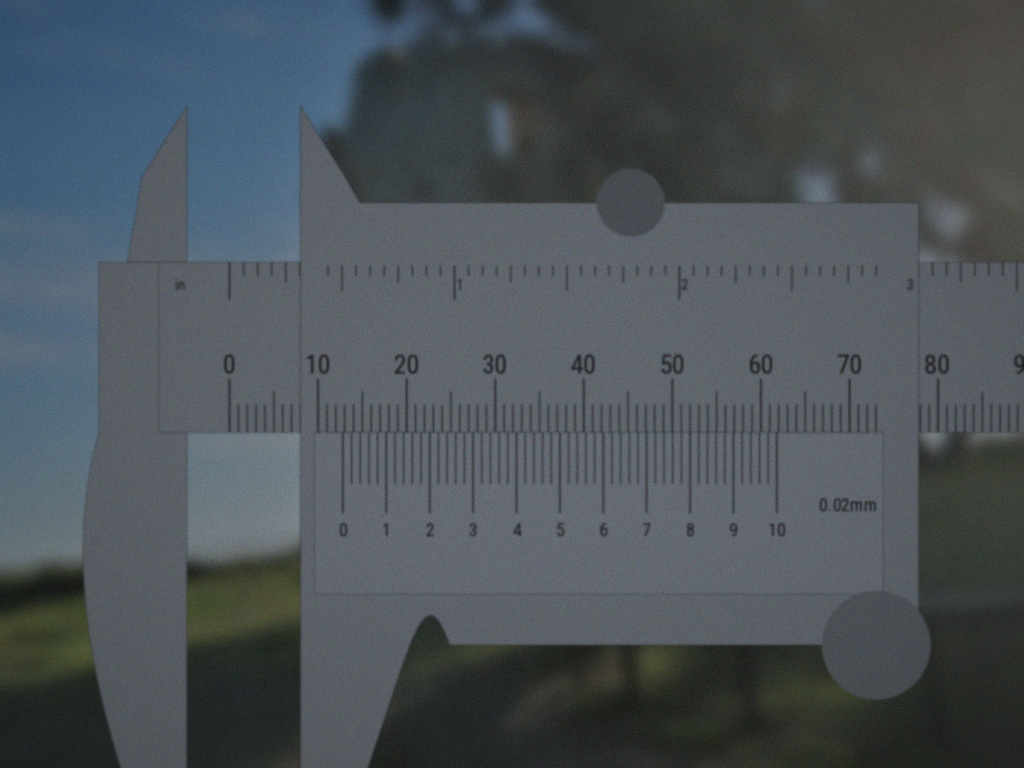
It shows 12.8 (mm)
